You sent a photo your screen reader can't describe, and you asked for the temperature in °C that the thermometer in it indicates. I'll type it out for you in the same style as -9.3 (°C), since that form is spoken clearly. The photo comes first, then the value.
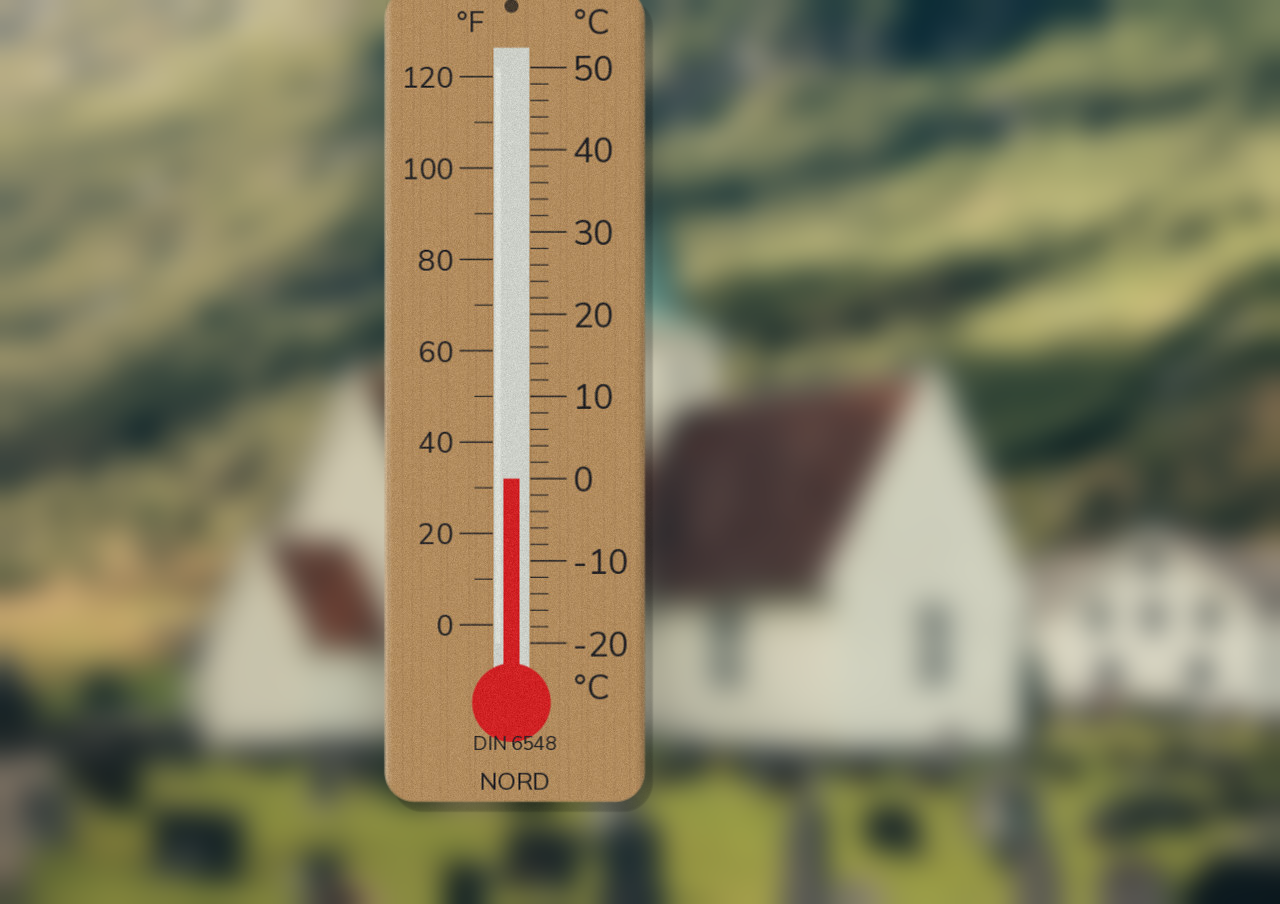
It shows 0 (°C)
